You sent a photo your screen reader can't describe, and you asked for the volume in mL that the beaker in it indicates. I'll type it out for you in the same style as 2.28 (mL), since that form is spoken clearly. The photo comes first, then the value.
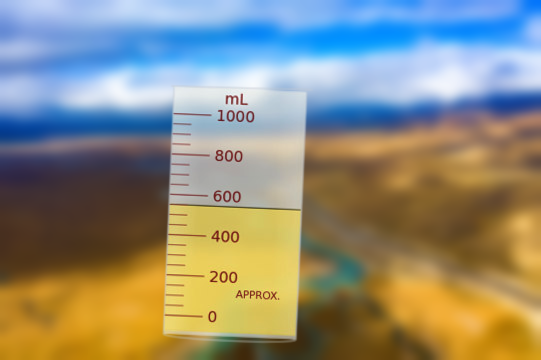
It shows 550 (mL)
